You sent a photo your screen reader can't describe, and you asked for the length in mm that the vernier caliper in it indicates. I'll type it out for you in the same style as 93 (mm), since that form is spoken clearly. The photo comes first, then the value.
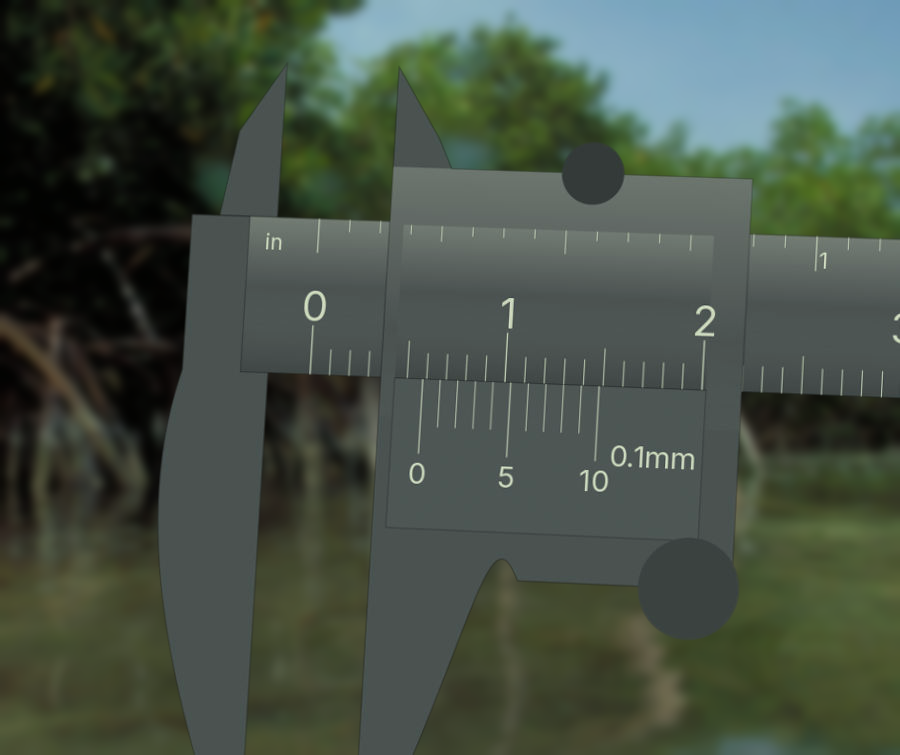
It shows 5.8 (mm)
